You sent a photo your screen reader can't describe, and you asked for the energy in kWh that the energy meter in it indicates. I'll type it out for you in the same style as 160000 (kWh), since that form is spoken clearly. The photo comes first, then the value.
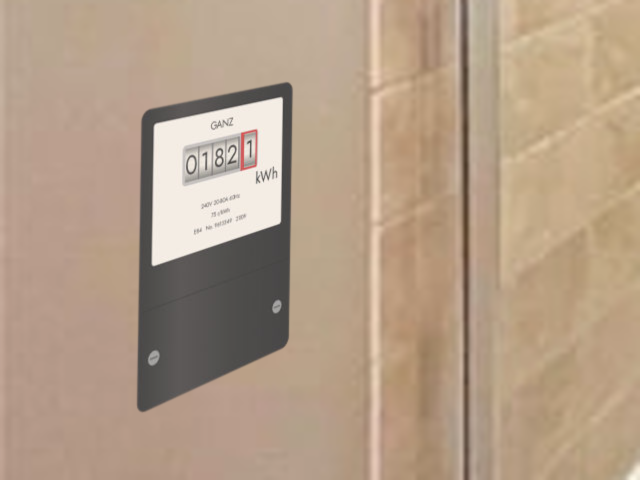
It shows 182.1 (kWh)
